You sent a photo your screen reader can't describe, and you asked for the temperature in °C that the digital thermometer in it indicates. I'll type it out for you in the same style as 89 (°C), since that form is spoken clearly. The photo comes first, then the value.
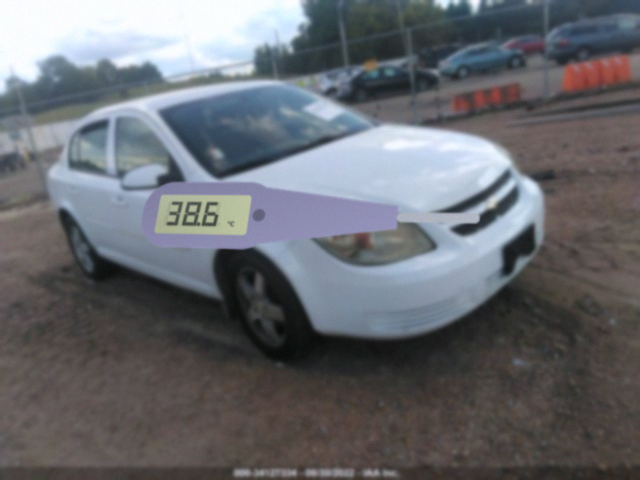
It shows 38.6 (°C)
